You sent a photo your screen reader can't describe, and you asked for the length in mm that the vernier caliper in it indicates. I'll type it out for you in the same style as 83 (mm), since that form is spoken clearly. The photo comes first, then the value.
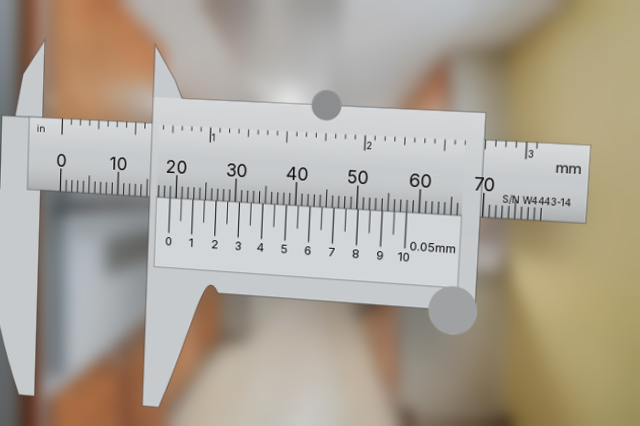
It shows 19.0 (mm)
